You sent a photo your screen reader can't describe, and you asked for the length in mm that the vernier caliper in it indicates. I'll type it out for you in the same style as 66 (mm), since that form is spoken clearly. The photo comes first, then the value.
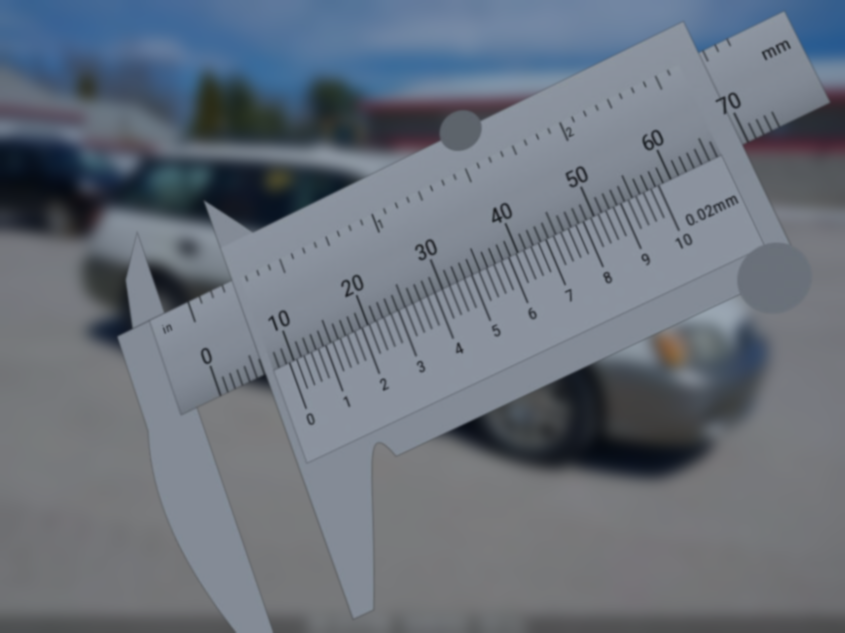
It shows 9.4 (mm)
